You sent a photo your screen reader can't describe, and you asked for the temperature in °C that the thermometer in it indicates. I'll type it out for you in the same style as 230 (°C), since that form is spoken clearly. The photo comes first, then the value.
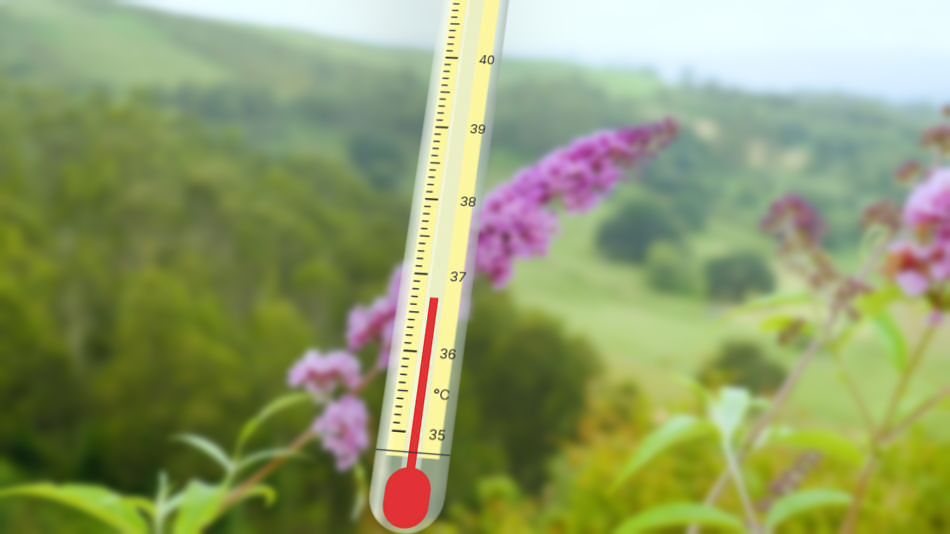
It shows 36.7 (°C)
